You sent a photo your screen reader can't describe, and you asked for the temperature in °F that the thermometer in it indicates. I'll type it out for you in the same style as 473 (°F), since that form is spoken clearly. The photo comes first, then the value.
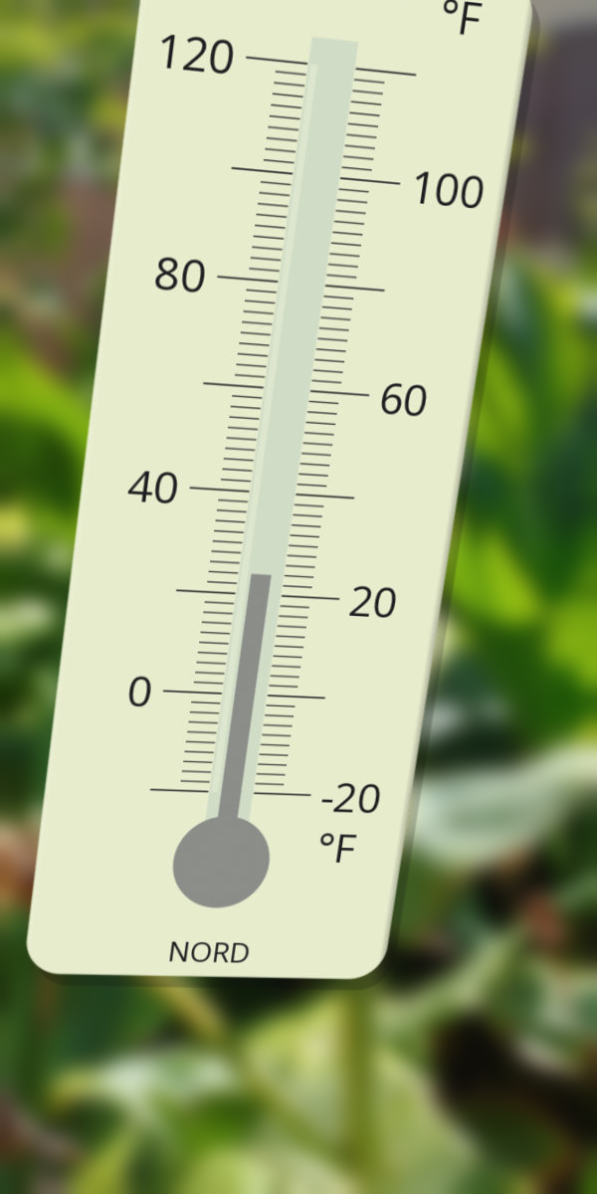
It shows 24 (°F)
